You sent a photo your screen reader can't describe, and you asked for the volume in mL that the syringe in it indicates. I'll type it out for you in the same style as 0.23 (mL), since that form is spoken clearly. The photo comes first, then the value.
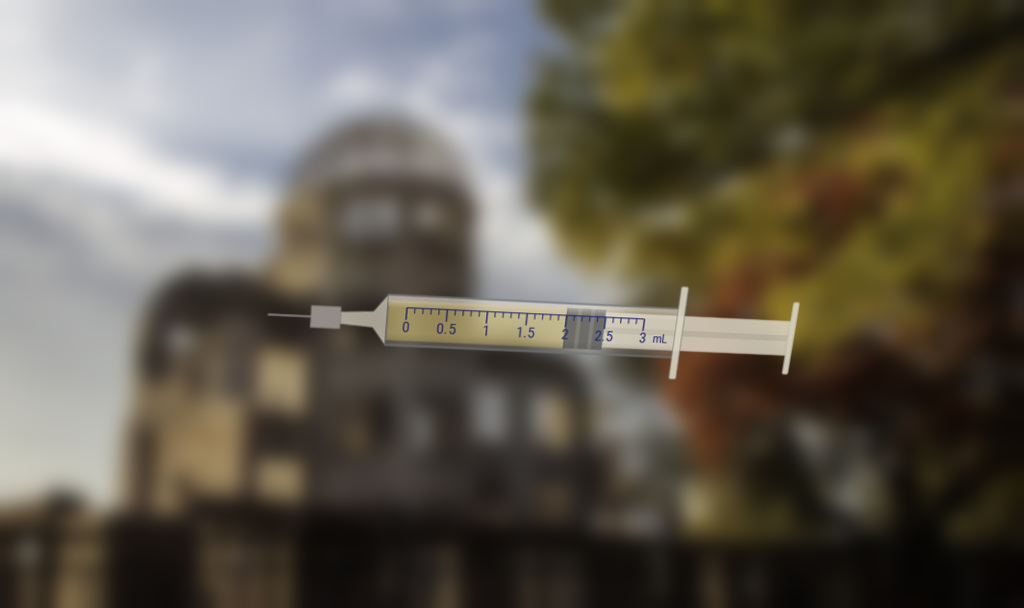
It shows 2 (mL)
